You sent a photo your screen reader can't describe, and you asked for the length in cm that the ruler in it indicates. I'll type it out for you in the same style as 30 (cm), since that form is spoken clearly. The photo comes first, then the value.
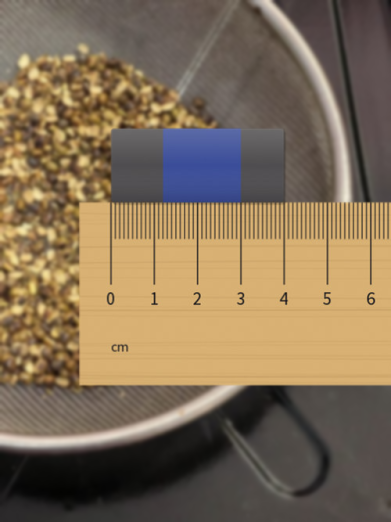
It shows 4 (cm)
